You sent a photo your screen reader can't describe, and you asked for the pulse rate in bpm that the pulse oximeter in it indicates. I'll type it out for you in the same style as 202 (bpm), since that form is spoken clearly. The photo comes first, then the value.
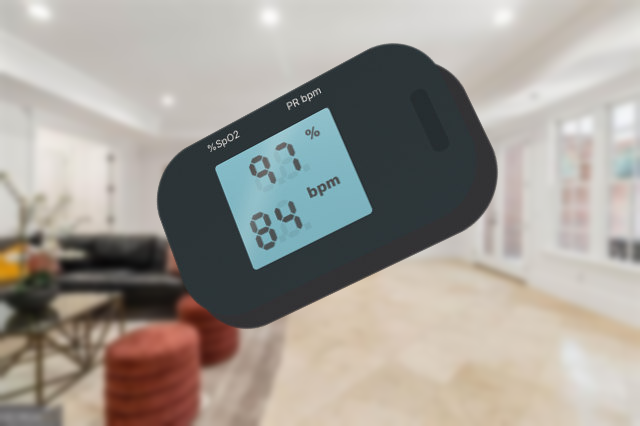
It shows 84 (bpm)
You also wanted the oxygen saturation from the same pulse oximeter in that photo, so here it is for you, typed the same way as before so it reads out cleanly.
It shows 97 (%)
